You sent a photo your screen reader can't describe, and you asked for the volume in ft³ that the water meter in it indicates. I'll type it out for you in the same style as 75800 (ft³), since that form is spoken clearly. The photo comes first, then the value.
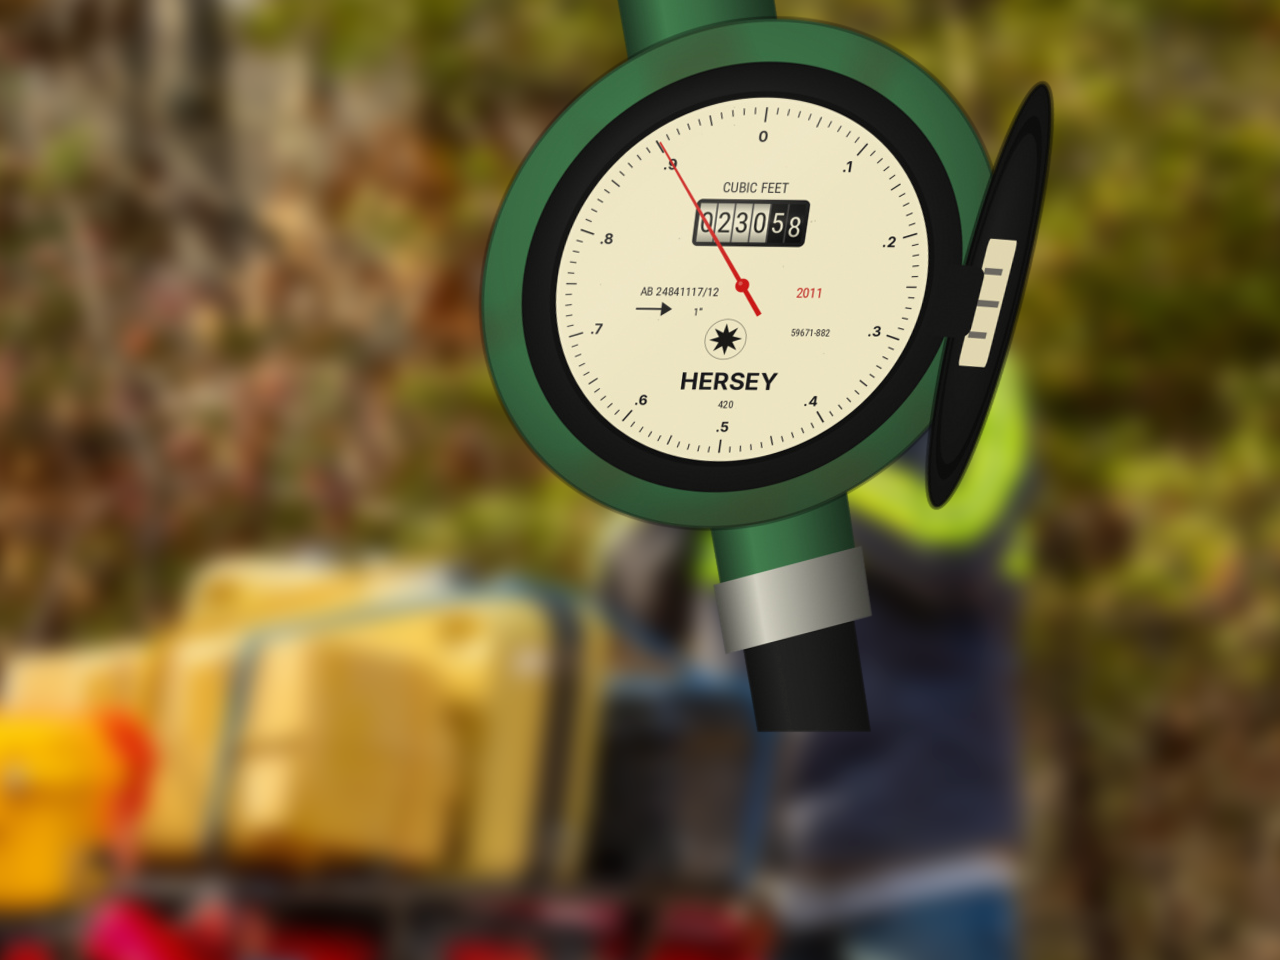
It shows 23057.90 (ft³)
